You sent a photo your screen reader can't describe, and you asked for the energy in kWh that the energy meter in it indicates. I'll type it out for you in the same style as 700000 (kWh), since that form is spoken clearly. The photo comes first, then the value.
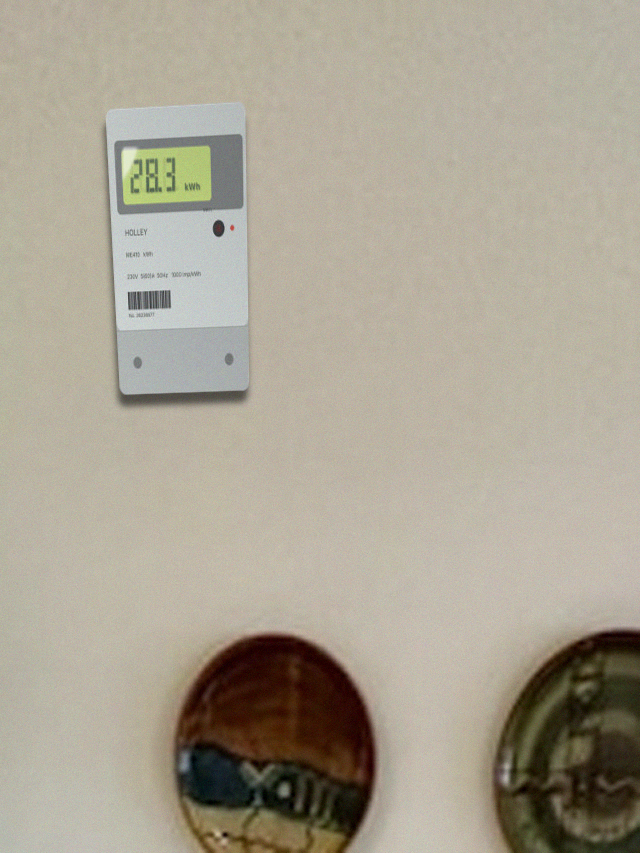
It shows 28.3 (kWh)
